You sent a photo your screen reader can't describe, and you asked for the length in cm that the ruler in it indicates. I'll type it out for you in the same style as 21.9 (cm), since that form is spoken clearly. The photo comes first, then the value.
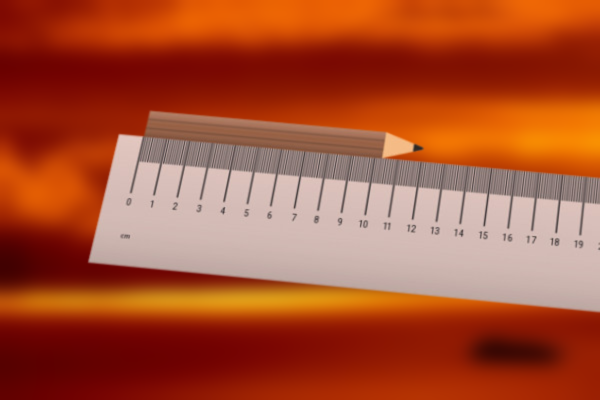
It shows 12 (cm)
